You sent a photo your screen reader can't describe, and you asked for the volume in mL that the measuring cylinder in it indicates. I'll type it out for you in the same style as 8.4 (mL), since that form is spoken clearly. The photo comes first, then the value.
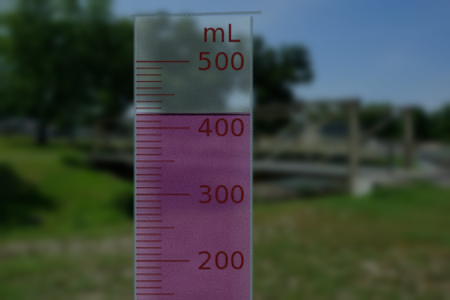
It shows 420 (mL)
